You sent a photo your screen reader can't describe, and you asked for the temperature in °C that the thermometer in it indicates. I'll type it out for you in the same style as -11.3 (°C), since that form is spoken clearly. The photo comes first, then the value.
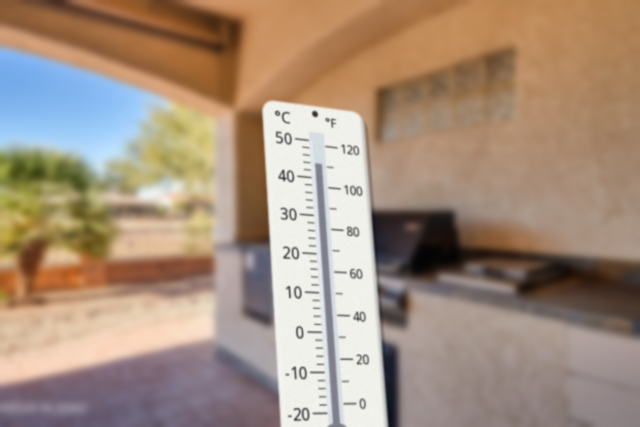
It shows 44 (°C)
